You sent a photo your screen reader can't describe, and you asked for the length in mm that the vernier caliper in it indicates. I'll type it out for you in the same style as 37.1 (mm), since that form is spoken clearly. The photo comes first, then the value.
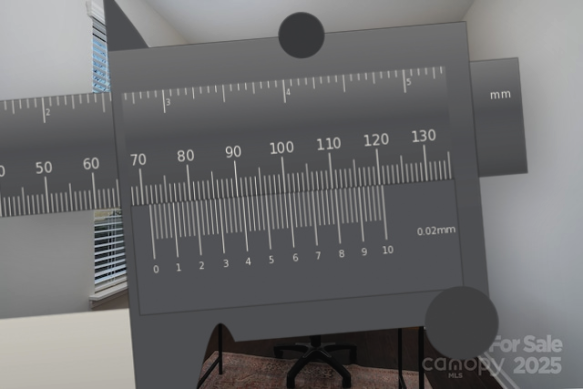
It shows 71.5 (mm)
